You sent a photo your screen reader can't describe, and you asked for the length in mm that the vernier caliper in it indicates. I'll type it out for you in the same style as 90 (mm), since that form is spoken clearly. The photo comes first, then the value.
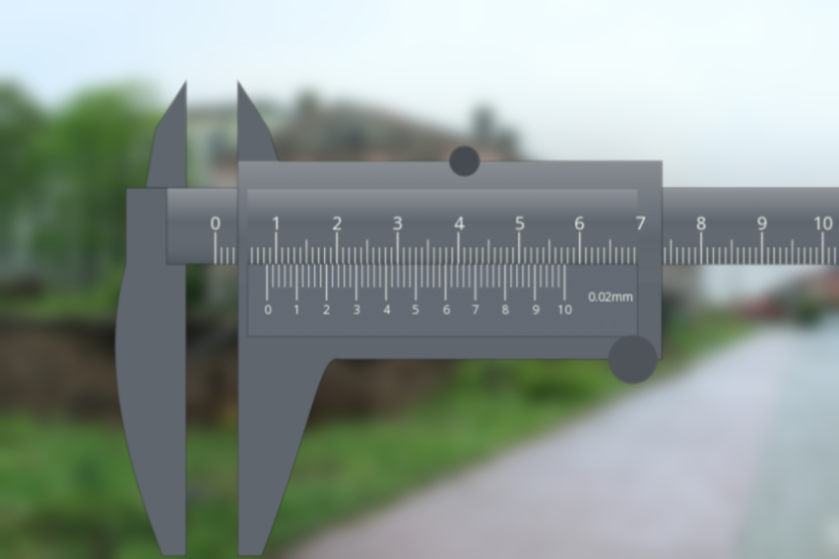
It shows 8.5 (mm)
